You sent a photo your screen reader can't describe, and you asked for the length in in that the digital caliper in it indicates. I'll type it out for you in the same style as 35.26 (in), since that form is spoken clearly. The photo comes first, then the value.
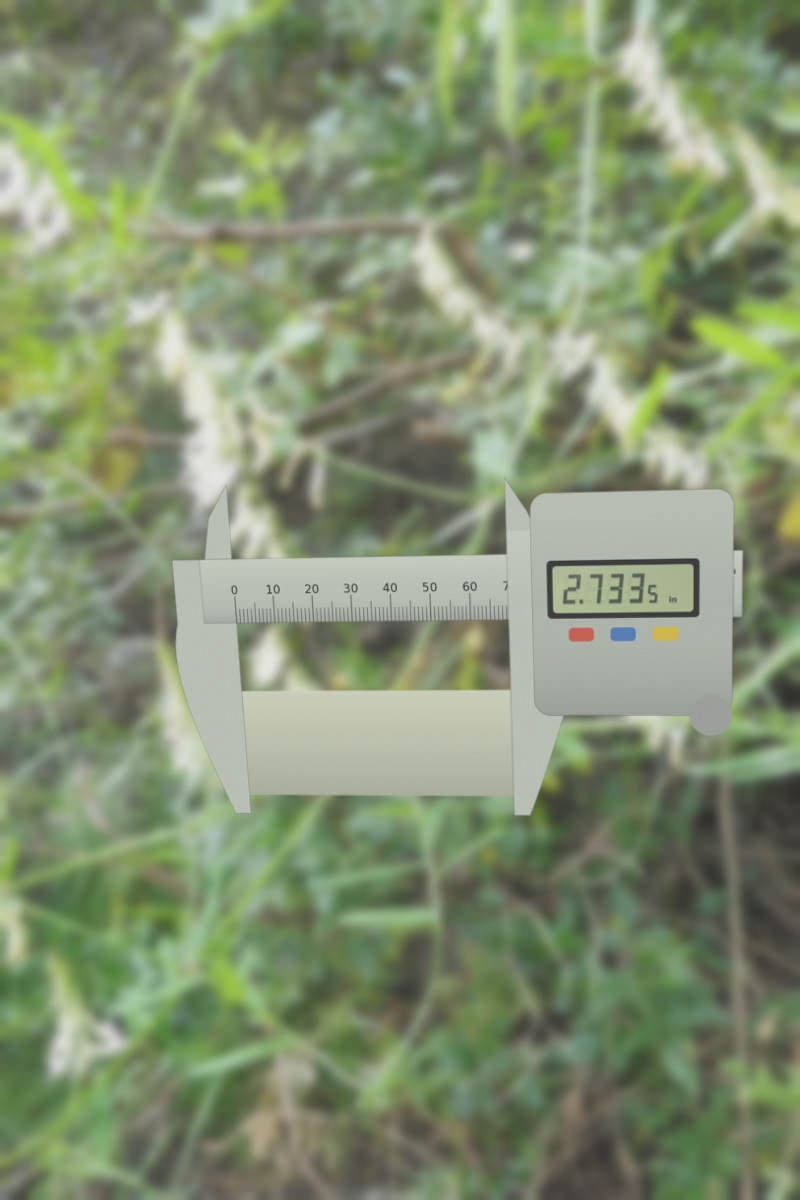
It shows 2.7335 (in)
